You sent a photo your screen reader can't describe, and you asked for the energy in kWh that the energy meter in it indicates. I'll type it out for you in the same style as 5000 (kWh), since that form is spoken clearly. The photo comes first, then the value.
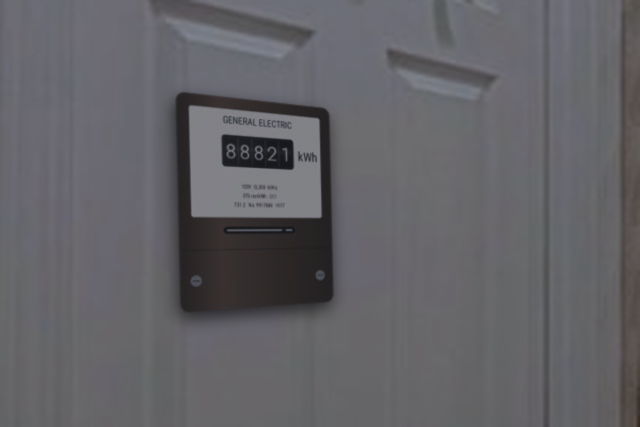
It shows 88821 (kWh)
